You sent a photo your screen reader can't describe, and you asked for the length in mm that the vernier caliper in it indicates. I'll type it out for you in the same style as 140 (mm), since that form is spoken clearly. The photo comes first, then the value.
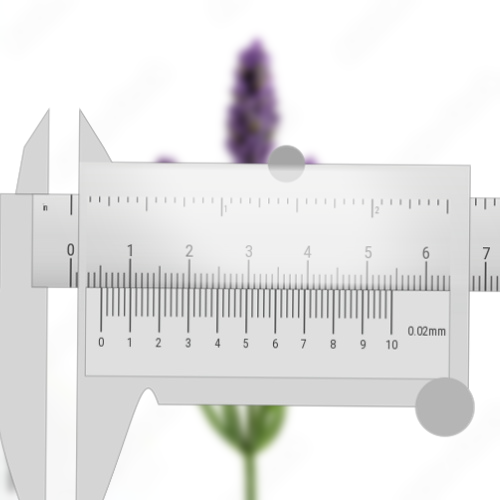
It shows 5.2 (mm)
